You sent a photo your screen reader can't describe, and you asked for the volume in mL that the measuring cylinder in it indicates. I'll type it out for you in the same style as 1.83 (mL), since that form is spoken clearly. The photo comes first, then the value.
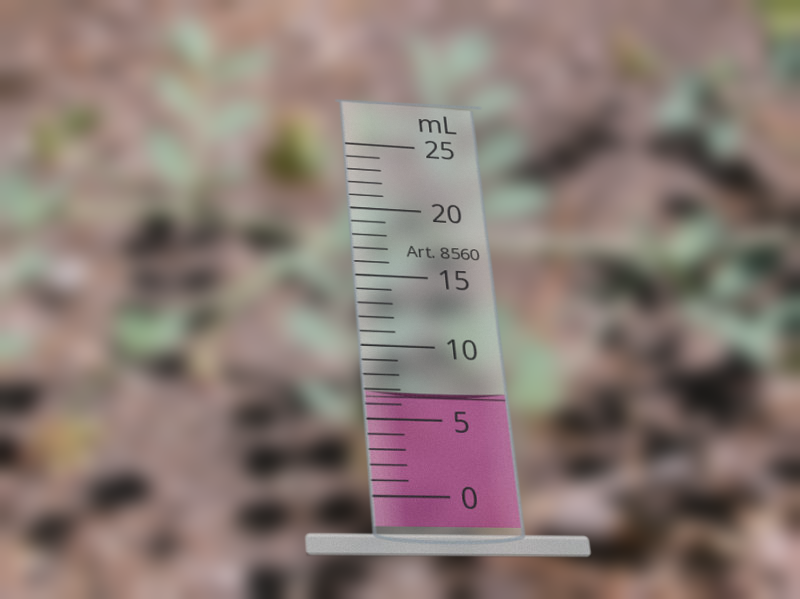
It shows 6.5 (mL)
